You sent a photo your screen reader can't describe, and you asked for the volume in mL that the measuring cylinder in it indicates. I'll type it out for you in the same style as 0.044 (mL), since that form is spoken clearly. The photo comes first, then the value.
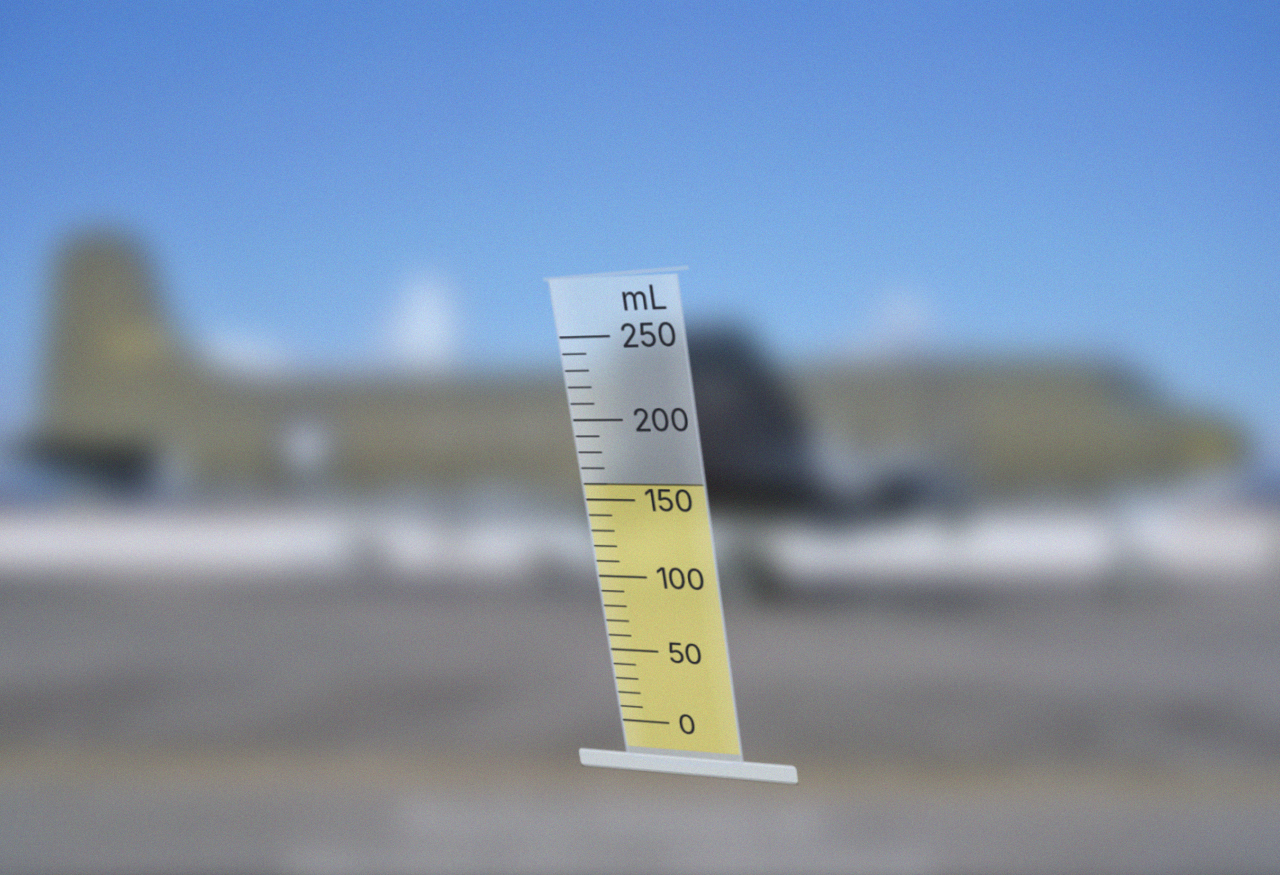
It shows 160 (mL)
